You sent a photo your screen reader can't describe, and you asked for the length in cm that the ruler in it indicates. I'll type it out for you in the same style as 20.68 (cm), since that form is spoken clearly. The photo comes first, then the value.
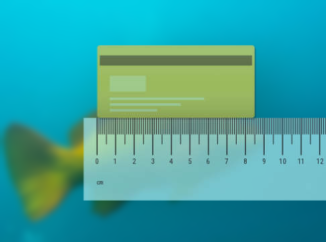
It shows 8.5 (cm)
